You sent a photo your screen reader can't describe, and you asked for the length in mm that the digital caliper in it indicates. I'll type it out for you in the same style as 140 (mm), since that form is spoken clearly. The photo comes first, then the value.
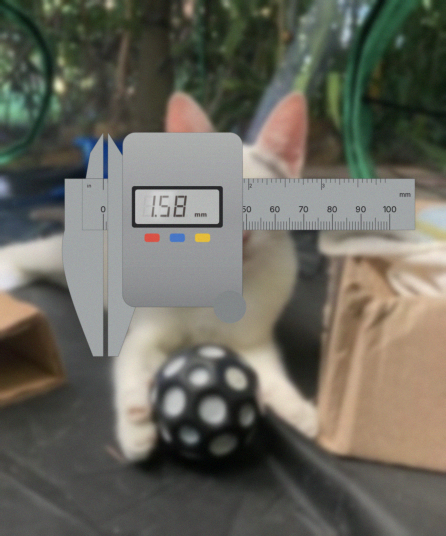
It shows 1.58 (mm)
